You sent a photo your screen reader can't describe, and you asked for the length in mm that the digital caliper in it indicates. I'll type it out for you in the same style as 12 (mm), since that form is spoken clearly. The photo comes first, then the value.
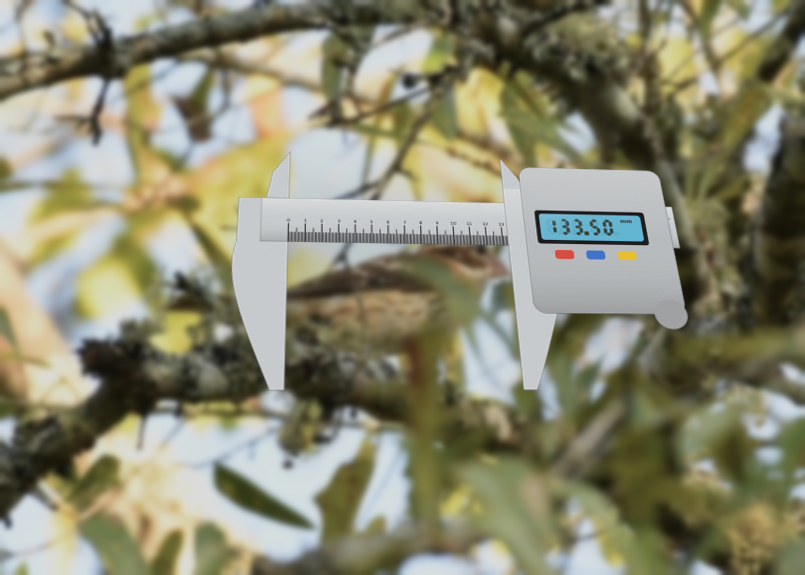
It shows 133.50 (mm)
